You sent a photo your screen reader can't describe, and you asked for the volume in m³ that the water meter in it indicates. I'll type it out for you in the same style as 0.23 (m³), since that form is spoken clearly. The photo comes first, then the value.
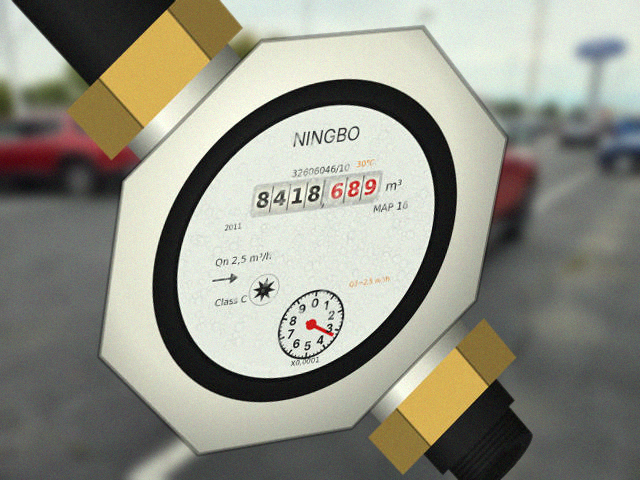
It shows 8418.6893 (m³)
